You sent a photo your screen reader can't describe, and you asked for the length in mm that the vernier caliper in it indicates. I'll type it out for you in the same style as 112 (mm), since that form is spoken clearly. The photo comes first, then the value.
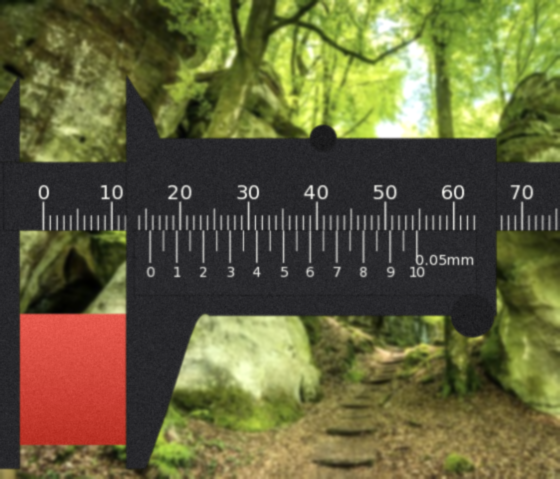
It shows 15.6 (mm)
